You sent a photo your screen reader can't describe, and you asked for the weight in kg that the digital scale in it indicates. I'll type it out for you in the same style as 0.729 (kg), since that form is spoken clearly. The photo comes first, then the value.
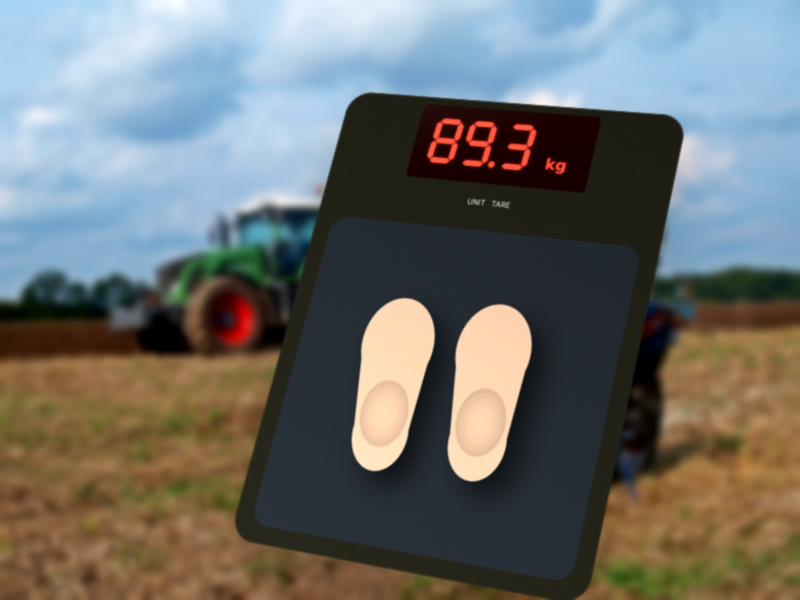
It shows 89.3 (kg)
